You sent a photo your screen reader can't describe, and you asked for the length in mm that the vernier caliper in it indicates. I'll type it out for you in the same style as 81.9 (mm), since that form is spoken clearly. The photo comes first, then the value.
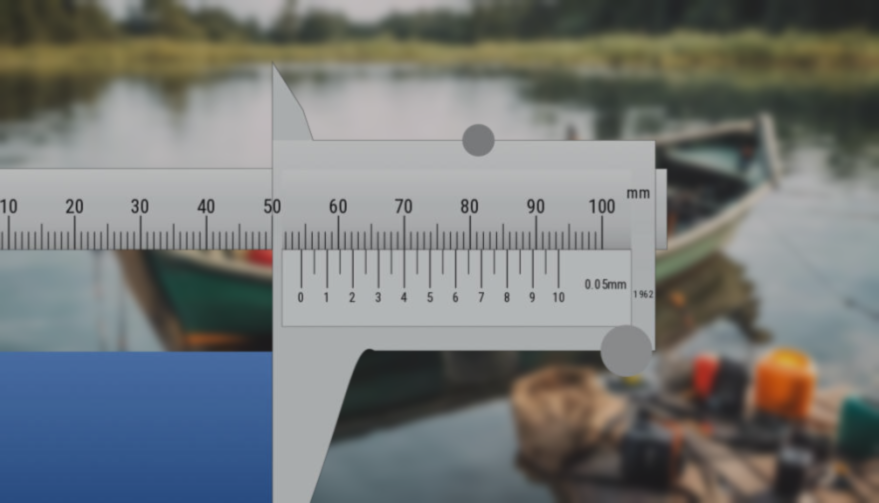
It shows 54.4 (mm)
